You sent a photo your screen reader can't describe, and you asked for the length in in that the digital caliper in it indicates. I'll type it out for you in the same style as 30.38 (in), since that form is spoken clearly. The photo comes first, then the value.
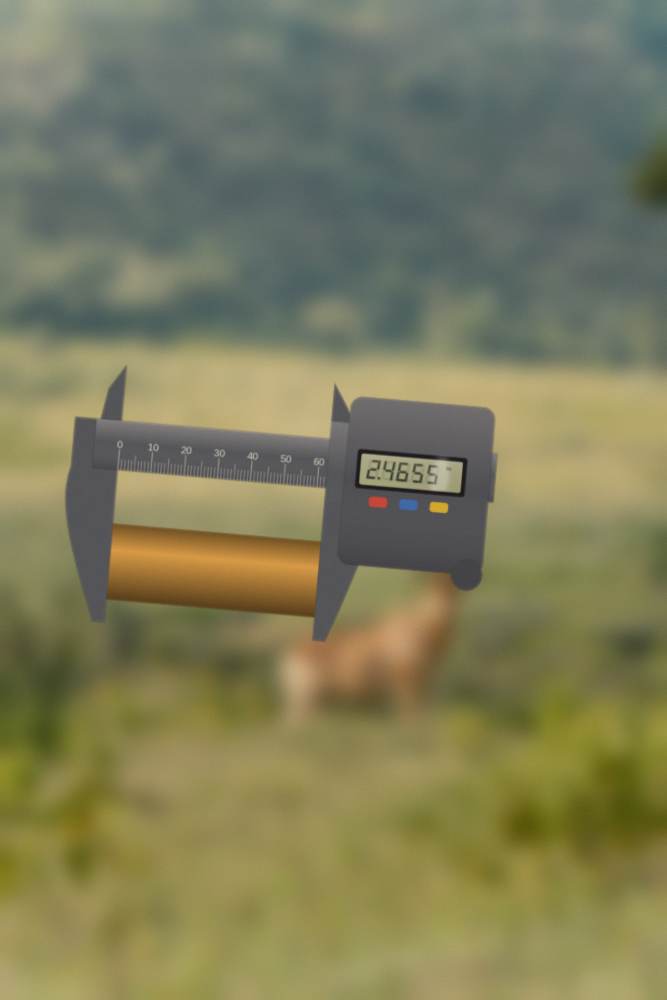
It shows 2.4655 (in)
